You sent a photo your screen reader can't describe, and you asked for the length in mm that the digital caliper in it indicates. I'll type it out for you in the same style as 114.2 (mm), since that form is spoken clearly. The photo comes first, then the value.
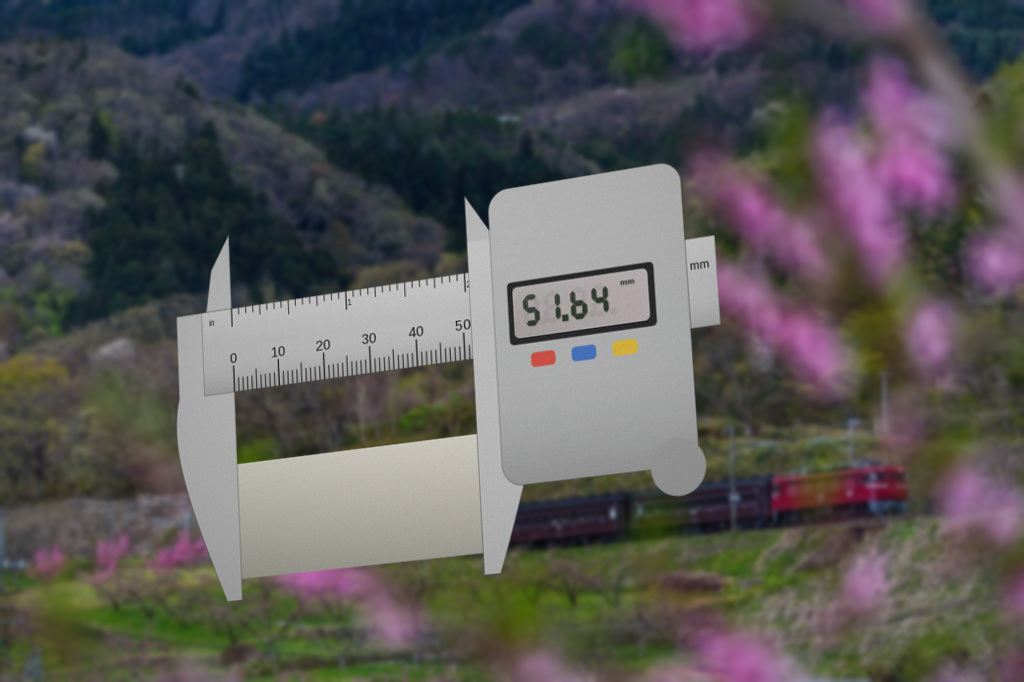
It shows 51.64 (mm)
